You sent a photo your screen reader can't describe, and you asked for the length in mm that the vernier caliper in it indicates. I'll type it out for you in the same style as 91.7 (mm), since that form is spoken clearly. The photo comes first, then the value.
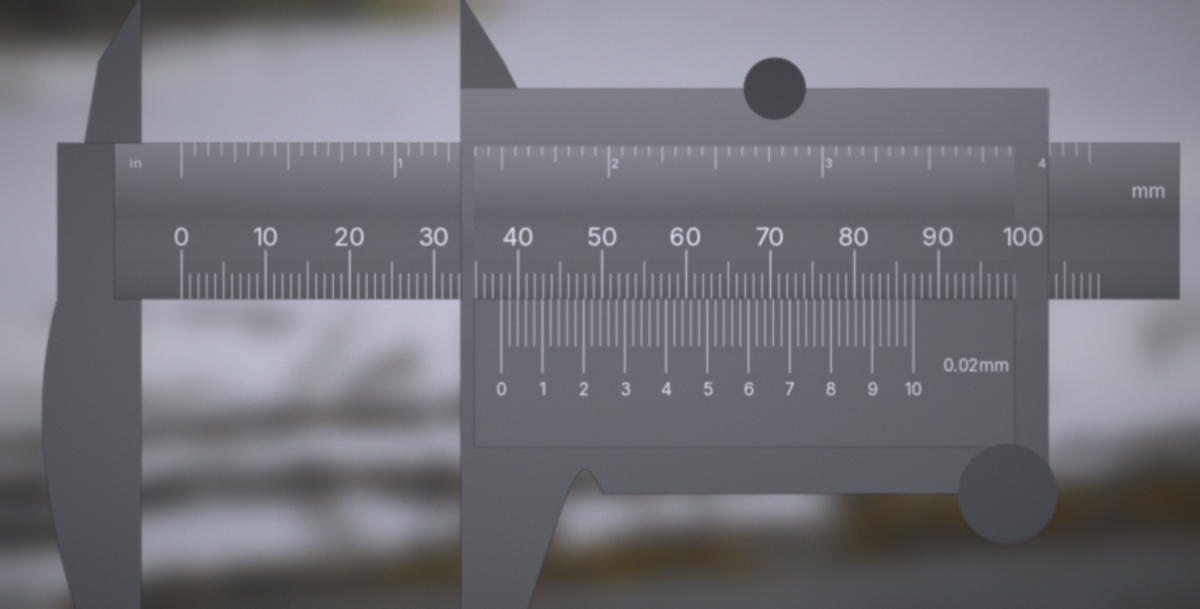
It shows 38.0 (mm)
